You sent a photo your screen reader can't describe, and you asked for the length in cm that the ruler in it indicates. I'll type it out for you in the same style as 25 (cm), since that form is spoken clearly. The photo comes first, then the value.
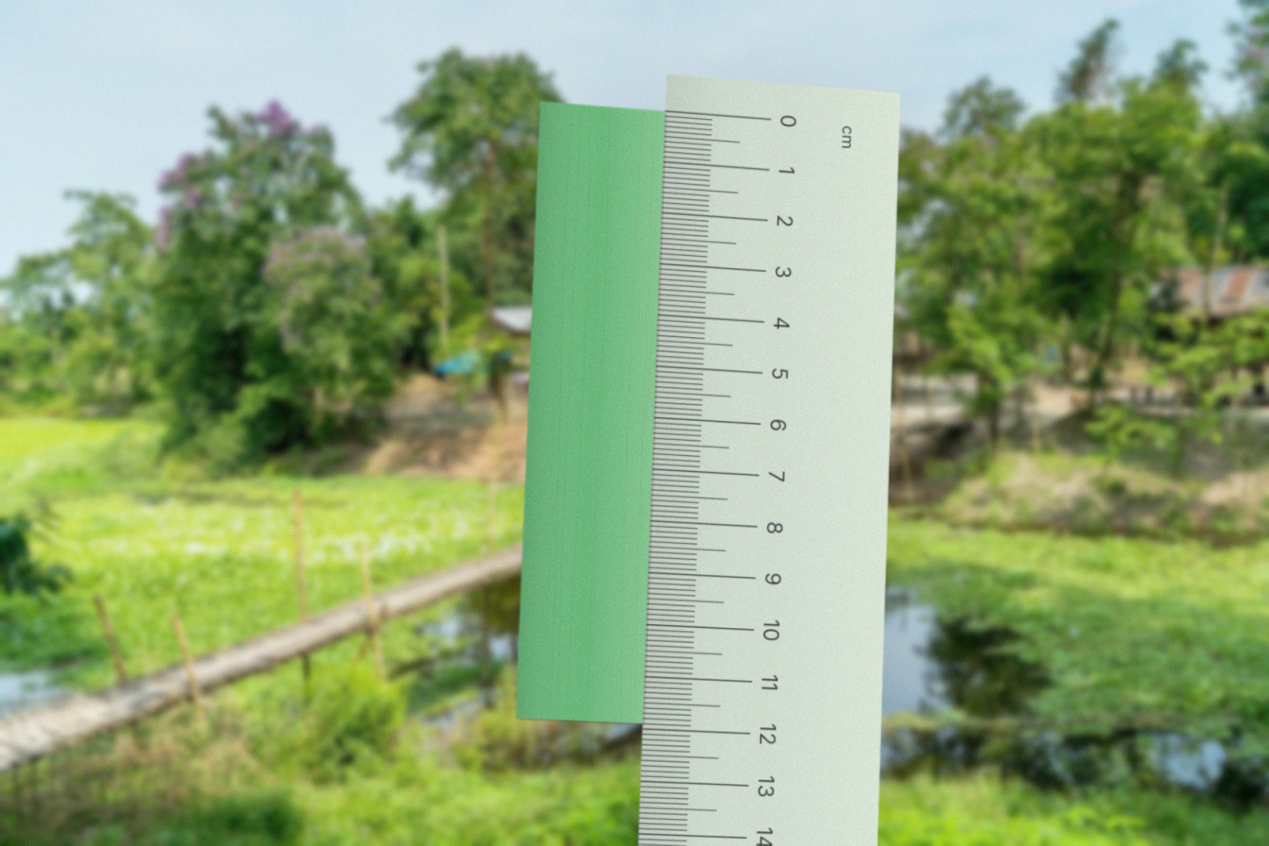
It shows 11.9 (cm)
